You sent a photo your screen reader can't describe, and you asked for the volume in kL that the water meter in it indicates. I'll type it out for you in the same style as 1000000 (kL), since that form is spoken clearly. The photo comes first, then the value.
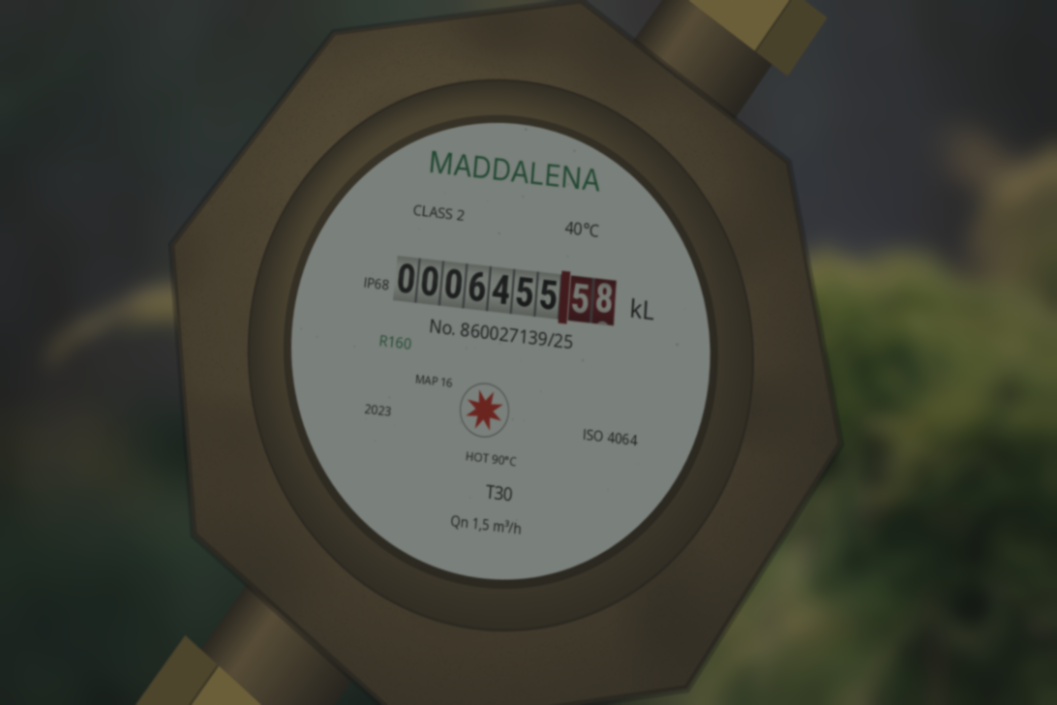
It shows 6455.58 (kL)
